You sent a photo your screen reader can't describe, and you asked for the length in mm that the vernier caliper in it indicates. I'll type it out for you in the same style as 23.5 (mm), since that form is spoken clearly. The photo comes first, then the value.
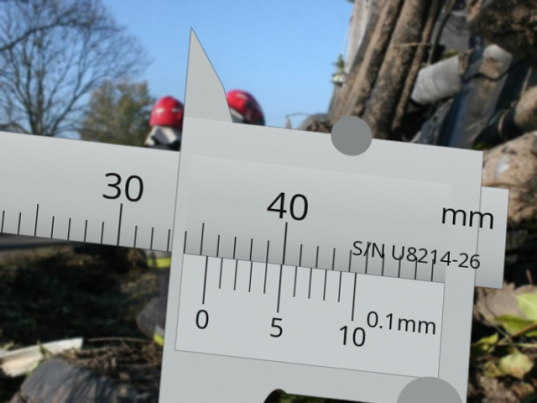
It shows 35.4 (mm)
